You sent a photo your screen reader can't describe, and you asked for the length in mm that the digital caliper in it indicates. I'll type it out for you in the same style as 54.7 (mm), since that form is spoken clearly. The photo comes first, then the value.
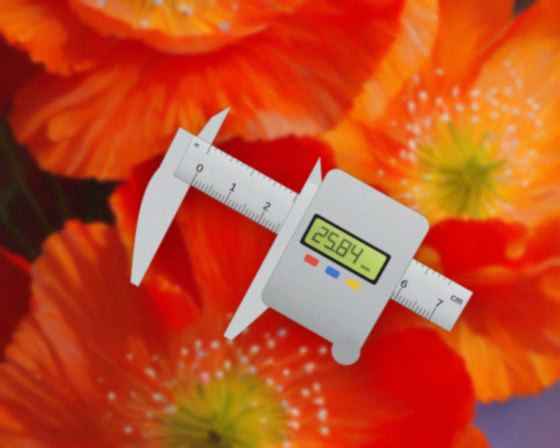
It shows 25.84 (mm)
